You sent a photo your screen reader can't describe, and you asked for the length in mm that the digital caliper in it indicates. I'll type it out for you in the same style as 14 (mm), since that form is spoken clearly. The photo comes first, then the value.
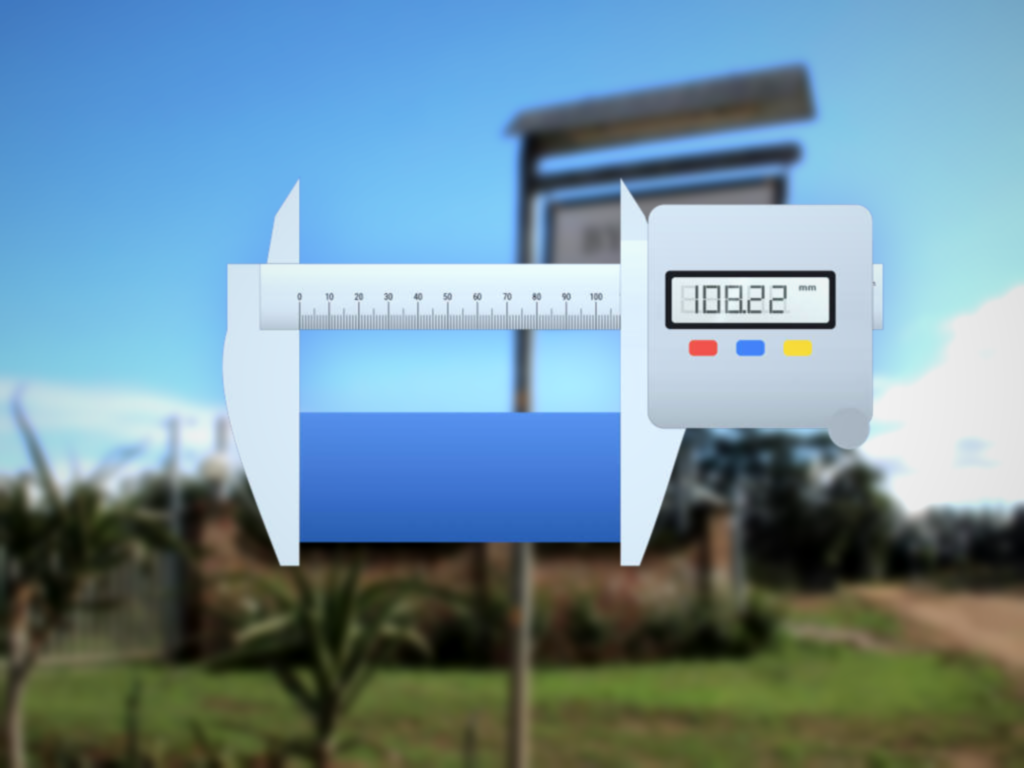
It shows 108.22 (mm)
